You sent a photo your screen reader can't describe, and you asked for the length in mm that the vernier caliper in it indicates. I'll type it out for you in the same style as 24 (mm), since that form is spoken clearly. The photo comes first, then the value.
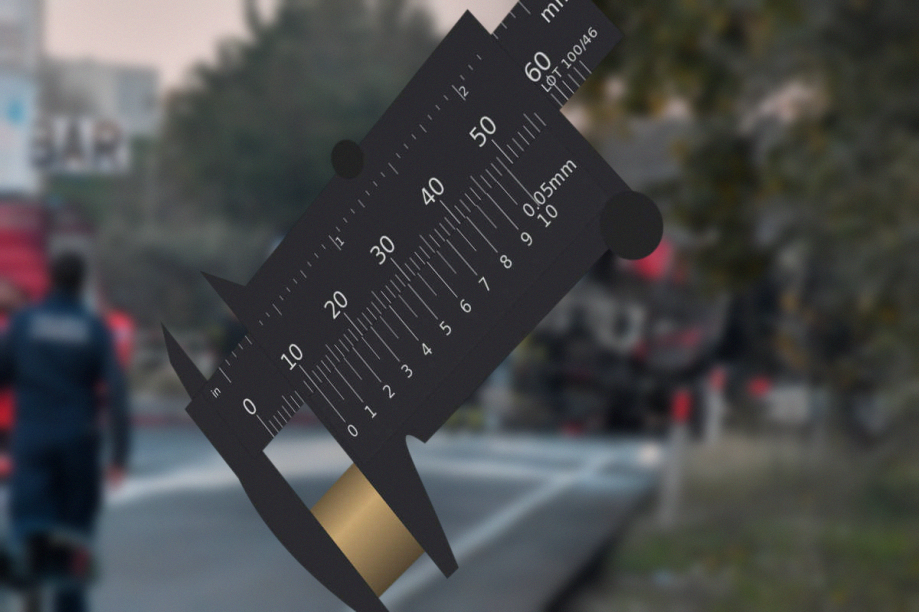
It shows 10.0 (mm)
